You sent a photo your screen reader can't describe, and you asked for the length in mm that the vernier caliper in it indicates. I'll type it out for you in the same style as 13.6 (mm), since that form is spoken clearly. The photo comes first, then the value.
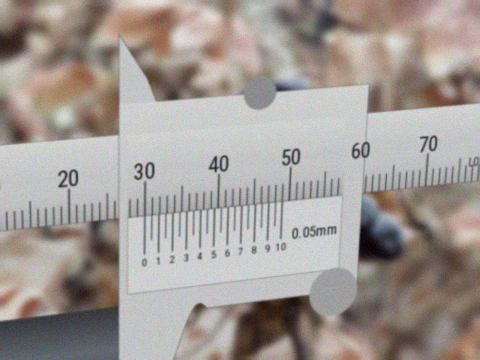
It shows 30.0 (mm)
